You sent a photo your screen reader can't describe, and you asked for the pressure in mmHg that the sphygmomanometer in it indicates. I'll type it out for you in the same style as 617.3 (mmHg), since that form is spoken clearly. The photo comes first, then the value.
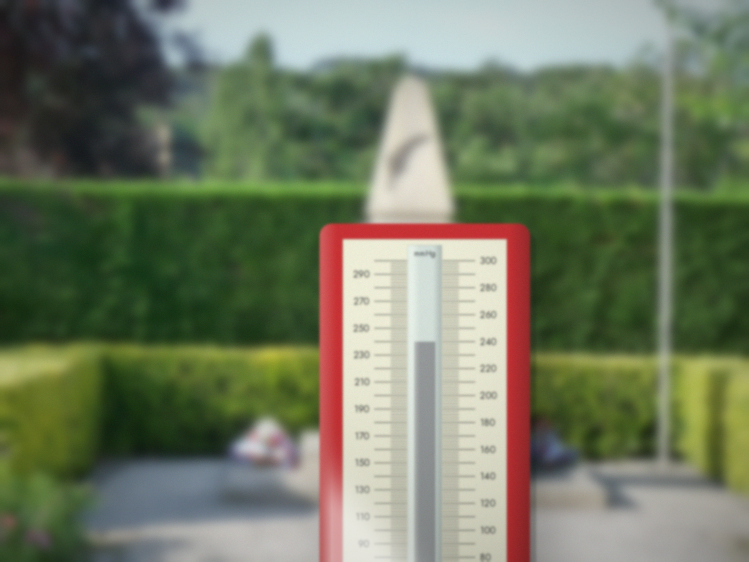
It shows 240 (mmHg)
